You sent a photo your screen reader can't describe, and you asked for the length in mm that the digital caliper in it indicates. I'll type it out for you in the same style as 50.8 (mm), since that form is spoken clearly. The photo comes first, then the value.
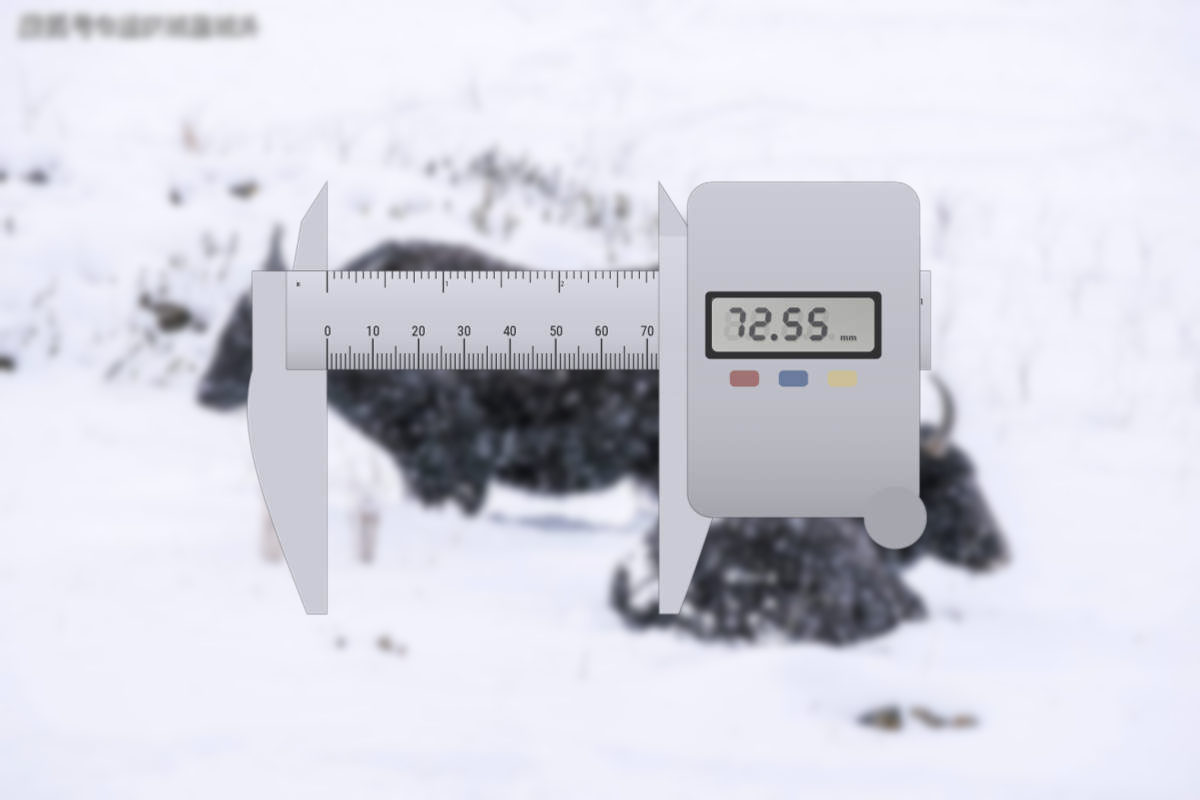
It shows 72.55 (mm)
